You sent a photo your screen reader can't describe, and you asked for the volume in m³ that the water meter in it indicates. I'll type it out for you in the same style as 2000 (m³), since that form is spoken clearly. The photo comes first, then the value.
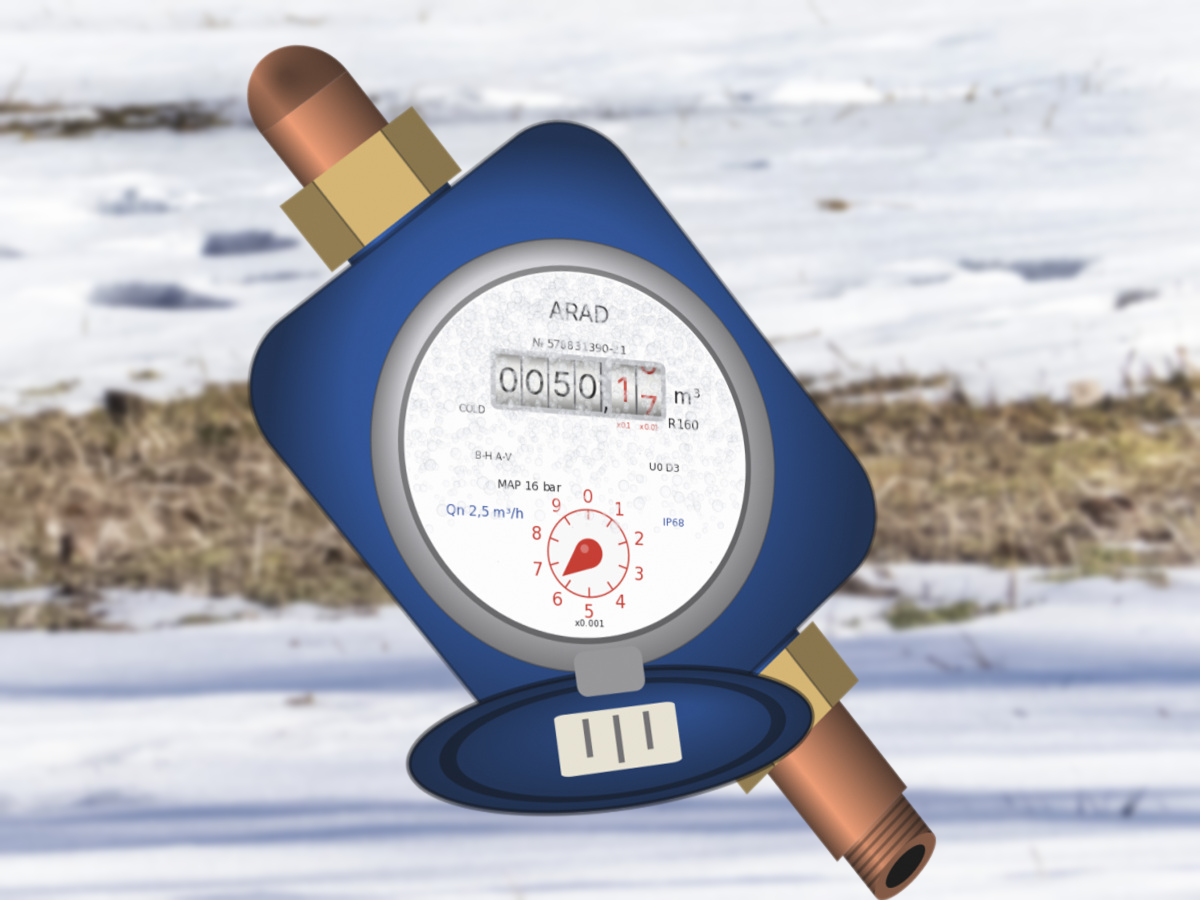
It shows 50.166 (m³)
